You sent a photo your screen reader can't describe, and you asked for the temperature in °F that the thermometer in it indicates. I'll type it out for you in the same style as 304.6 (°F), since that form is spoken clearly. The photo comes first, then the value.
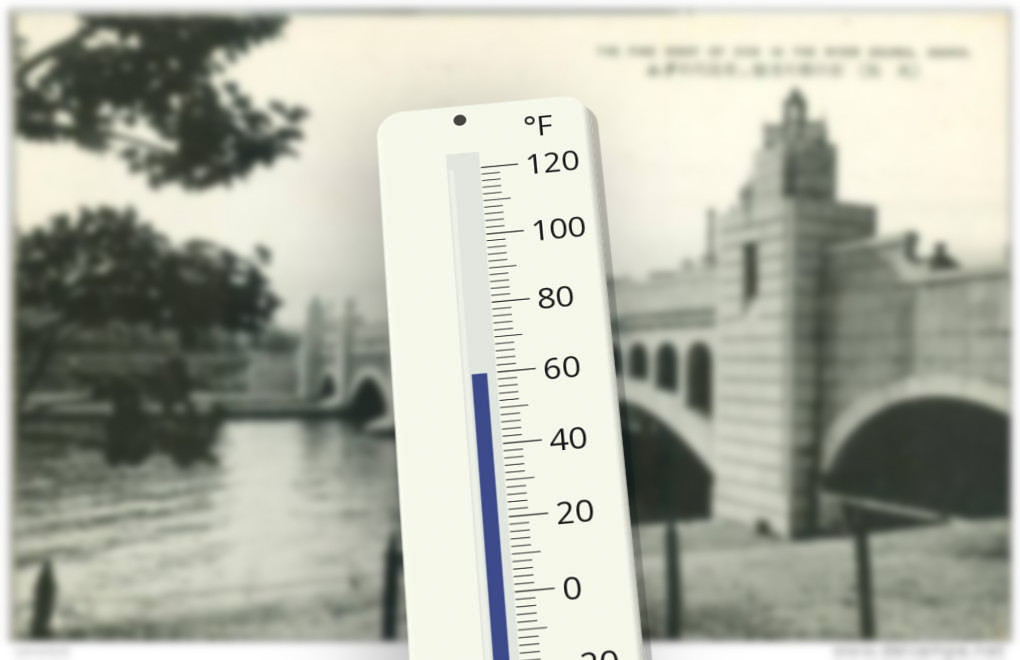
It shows 60 (°F)
